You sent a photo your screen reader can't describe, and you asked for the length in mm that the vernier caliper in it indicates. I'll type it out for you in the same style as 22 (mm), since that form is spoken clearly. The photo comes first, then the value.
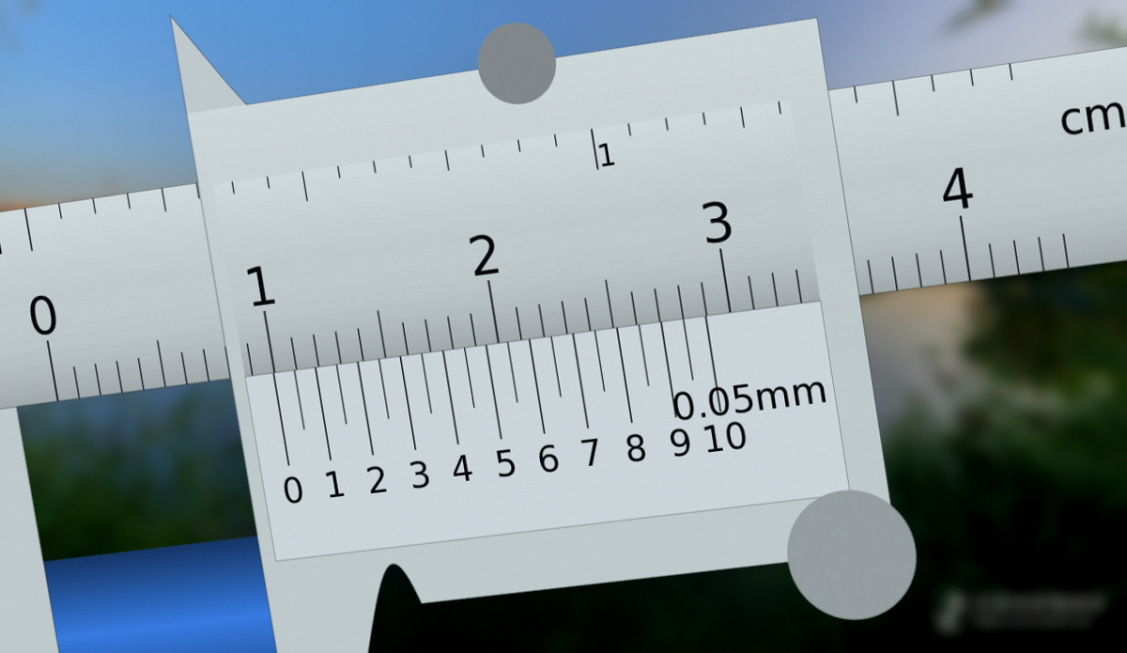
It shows 9.95 (mm)
